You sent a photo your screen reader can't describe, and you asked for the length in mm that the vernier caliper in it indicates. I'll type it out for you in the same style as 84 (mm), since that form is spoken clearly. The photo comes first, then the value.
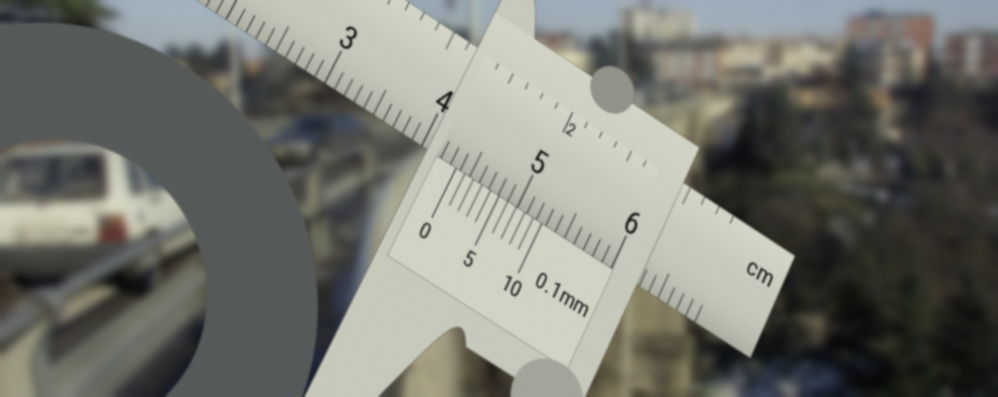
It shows 43.6 (mm)
